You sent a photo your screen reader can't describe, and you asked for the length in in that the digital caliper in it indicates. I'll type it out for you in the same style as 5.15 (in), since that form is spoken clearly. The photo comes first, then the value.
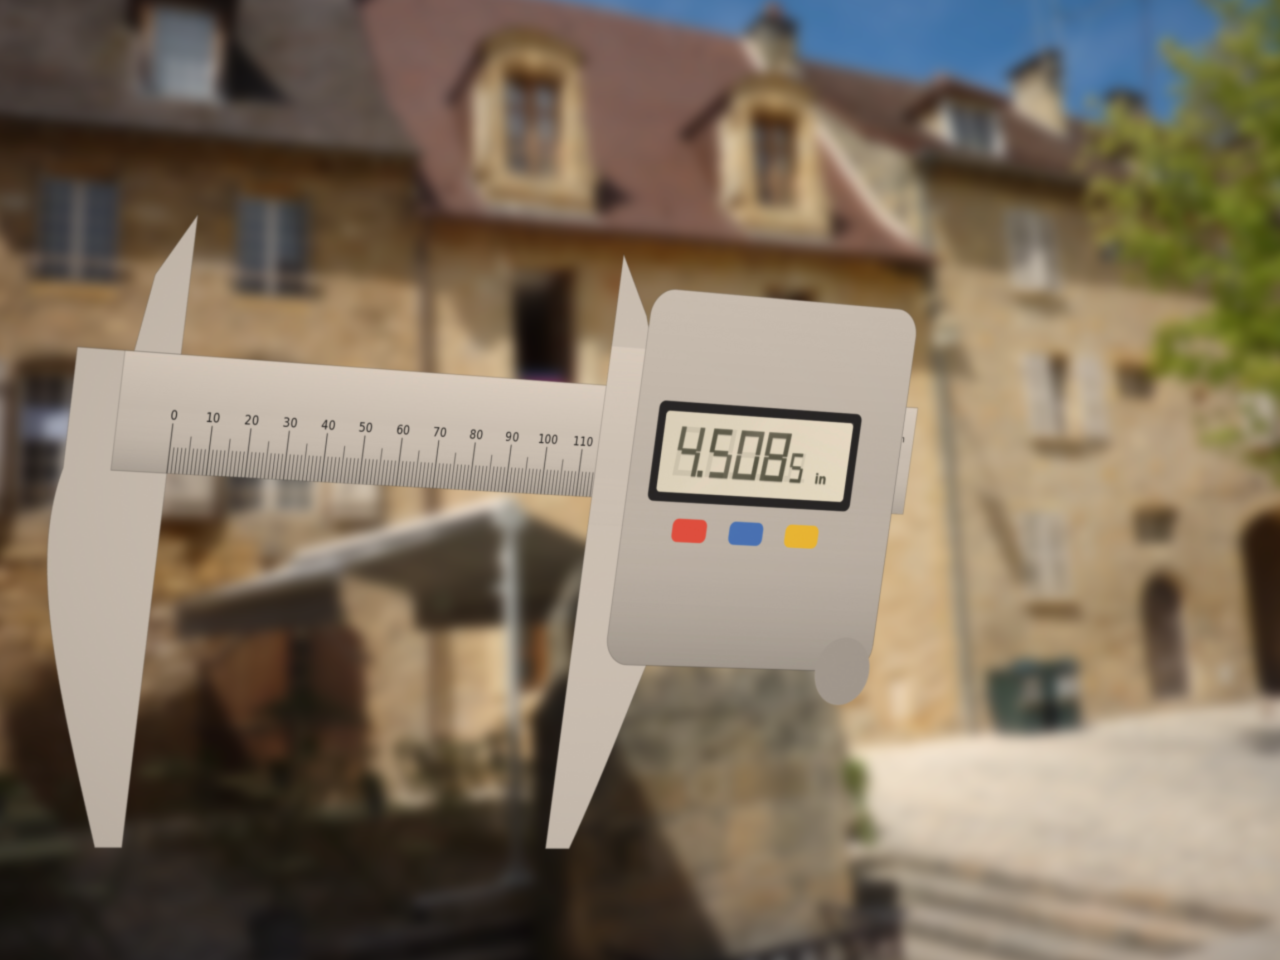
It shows 4.5085 (in)
